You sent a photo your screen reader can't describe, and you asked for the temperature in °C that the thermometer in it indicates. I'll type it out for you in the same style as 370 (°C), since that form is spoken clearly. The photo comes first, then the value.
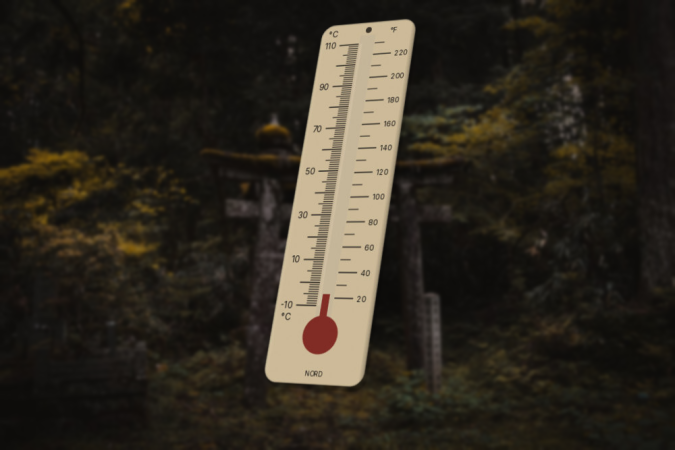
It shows -5 (°C)
